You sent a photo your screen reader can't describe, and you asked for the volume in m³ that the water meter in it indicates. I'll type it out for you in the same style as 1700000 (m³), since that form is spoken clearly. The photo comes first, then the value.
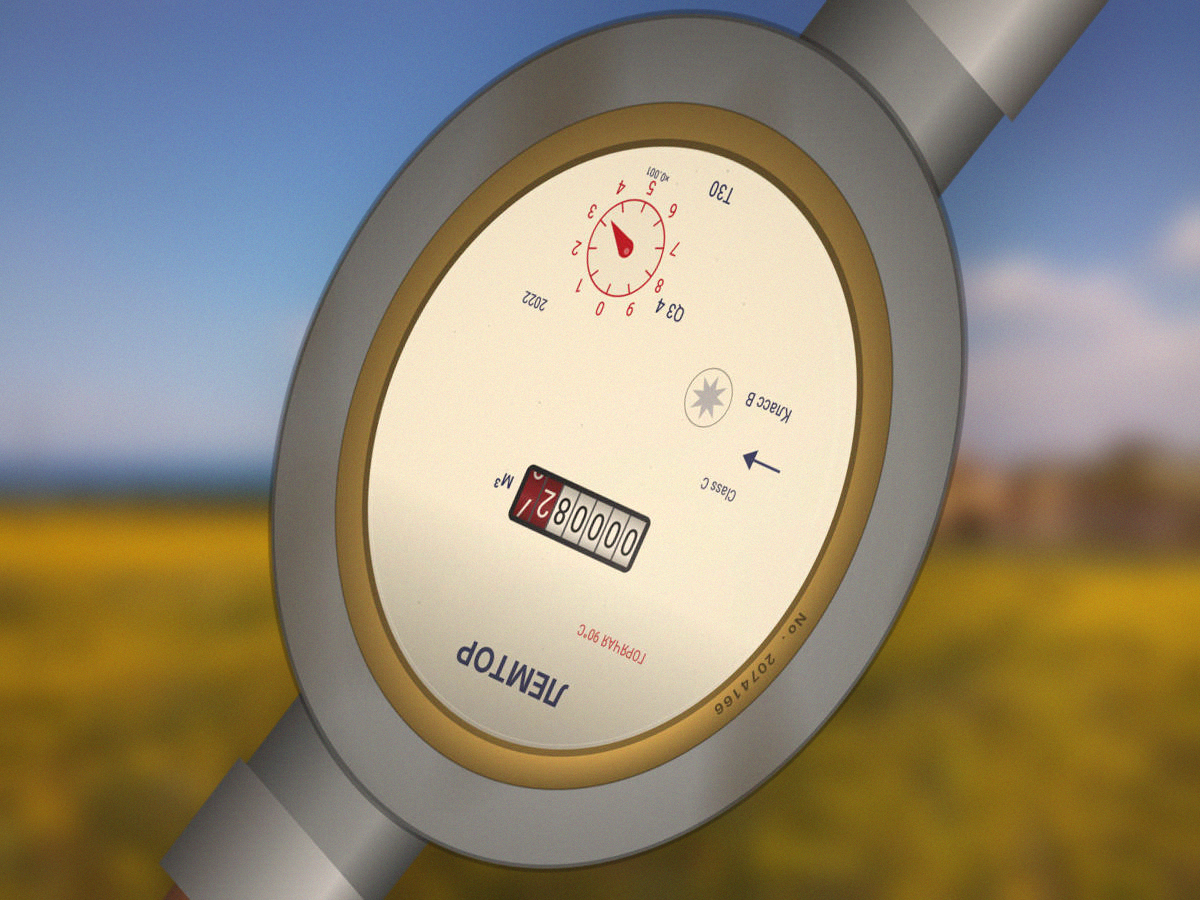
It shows 8.273 (m³)
